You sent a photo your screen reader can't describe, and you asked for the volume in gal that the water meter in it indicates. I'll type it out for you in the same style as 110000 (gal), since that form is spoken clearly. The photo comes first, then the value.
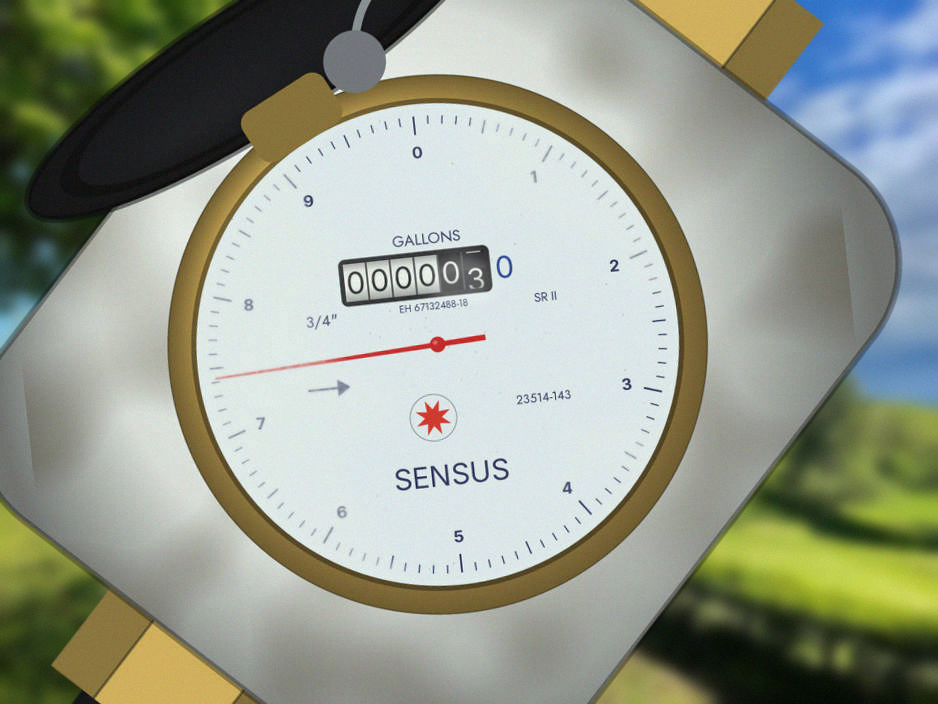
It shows 27.4 (gal)
